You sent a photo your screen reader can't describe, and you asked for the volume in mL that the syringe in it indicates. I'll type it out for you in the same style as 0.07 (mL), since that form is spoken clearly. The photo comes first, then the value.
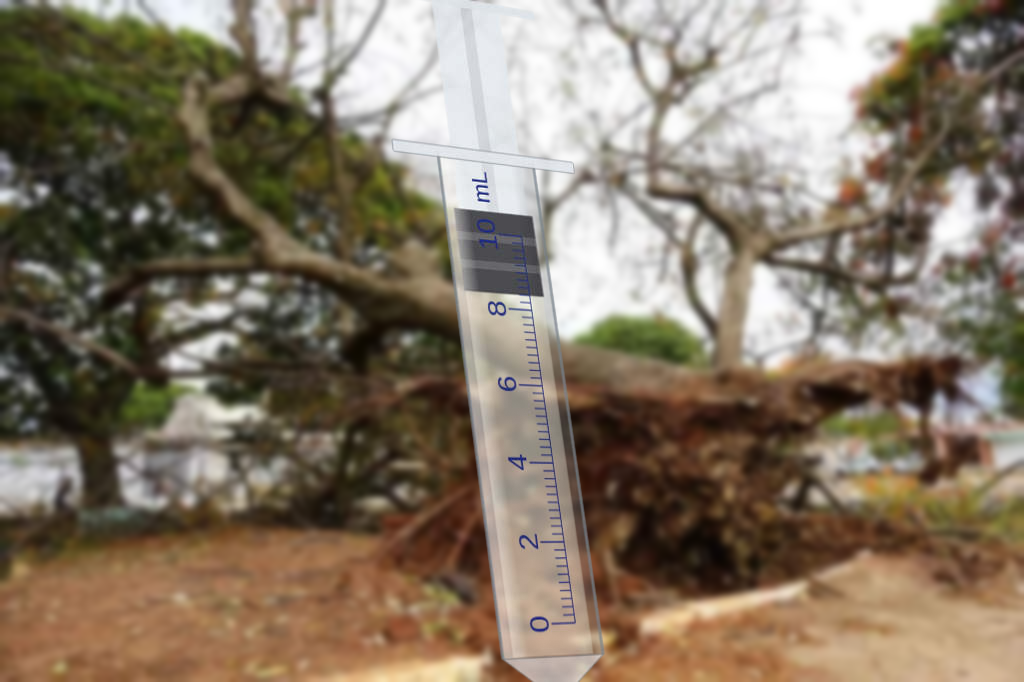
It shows 8.4 (mL)
